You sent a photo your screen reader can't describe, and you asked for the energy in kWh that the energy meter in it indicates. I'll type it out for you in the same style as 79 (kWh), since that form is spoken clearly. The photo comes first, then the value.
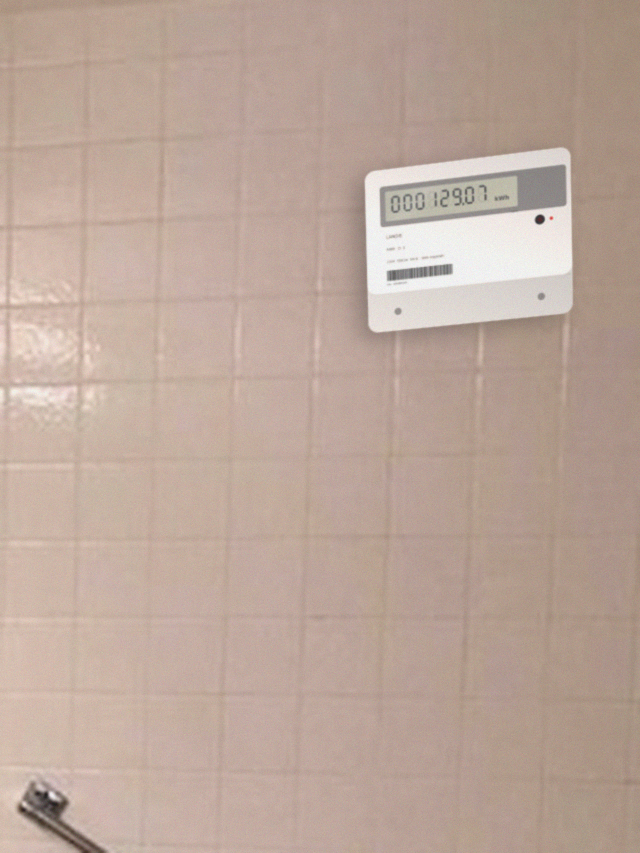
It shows 129.07 (kWh)
